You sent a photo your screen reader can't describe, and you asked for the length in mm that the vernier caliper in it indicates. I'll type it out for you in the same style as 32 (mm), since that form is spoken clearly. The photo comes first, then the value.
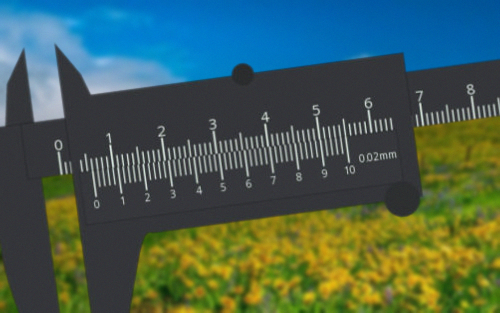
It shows 6.0 (mm)
